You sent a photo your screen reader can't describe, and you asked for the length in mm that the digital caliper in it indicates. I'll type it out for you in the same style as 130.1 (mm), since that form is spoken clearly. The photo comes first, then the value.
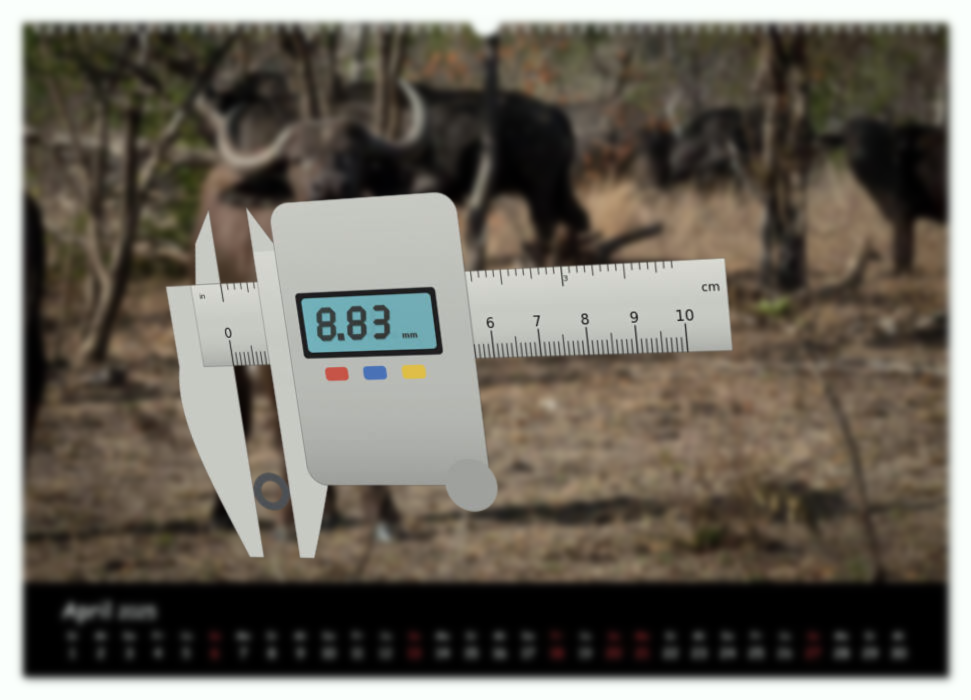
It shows 8.83 (mm)
